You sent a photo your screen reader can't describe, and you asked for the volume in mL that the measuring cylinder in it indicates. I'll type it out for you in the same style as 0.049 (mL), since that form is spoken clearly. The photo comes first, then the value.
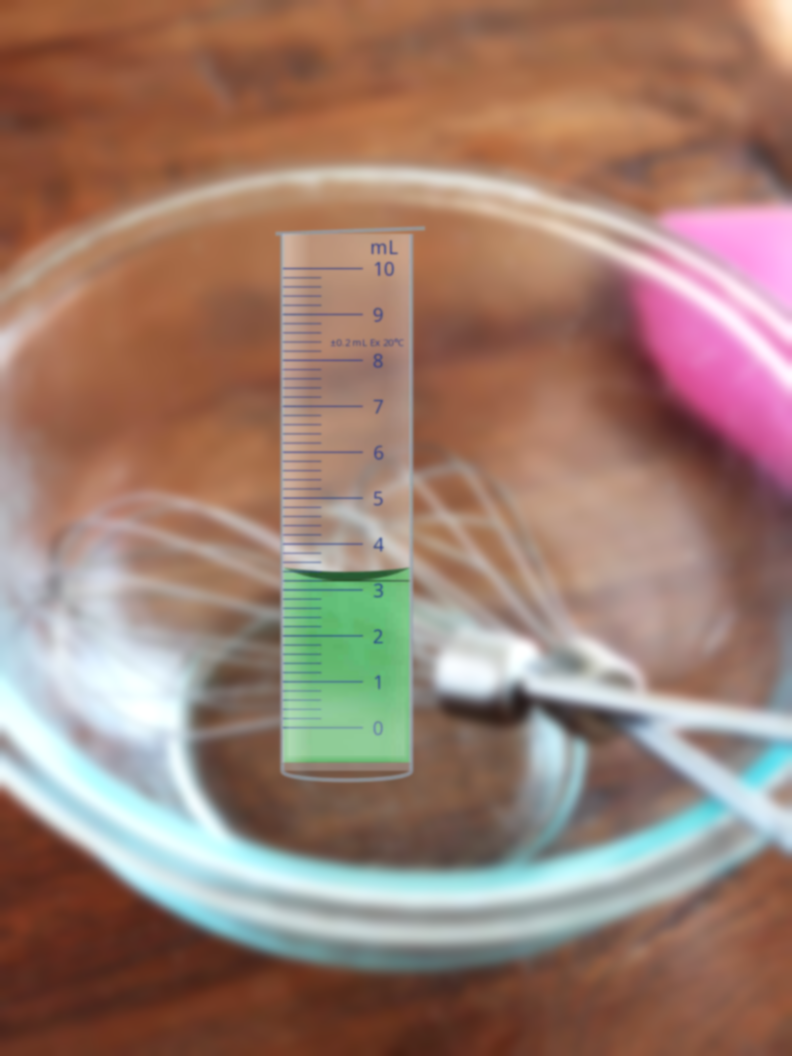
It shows 3.2 (mL)
